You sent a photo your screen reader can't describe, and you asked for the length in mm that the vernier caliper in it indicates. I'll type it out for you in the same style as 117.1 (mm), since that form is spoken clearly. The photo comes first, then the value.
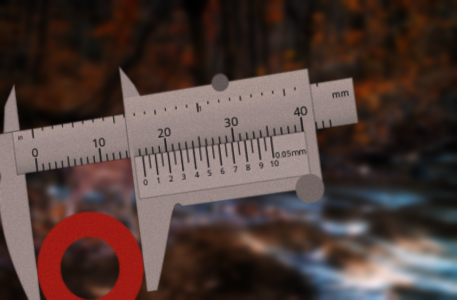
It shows 16.4 (mm)
